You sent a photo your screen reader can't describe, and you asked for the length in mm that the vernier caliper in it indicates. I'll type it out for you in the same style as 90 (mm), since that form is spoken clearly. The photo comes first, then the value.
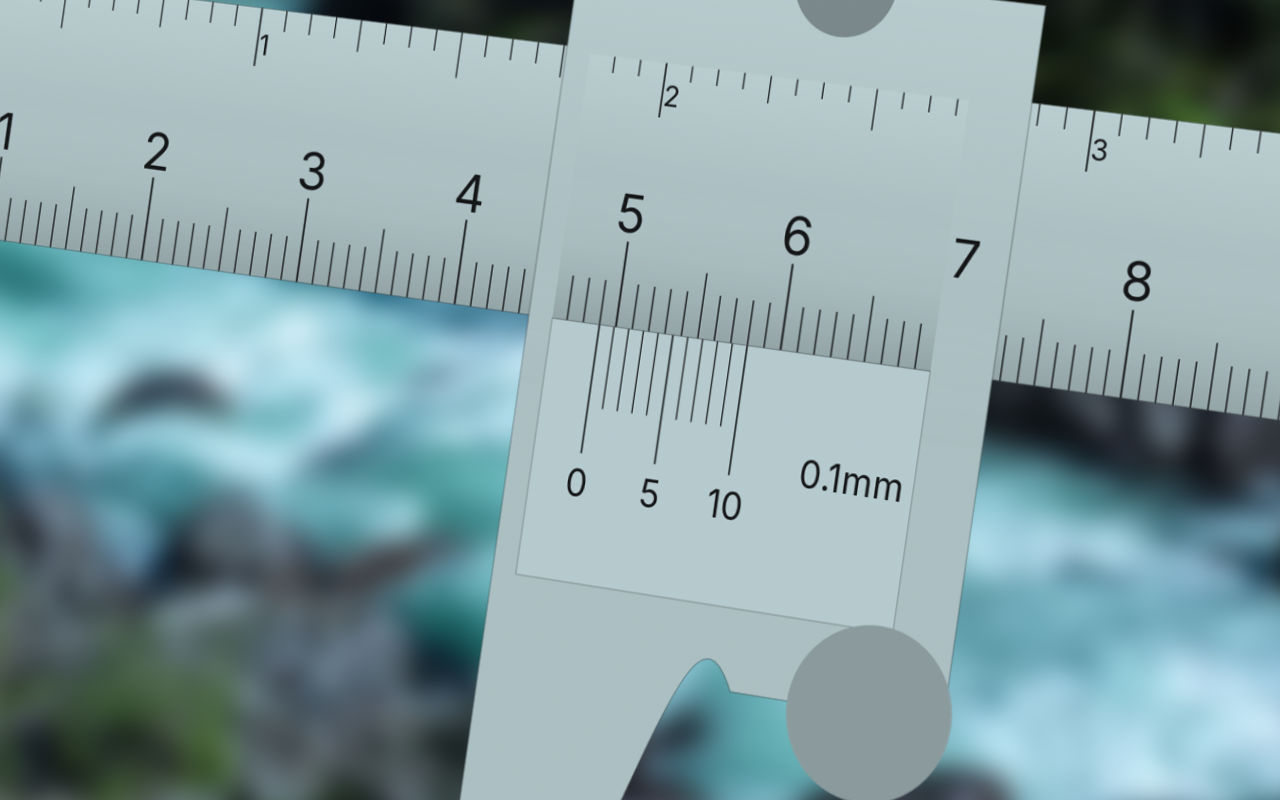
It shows 49.0 (mm)
